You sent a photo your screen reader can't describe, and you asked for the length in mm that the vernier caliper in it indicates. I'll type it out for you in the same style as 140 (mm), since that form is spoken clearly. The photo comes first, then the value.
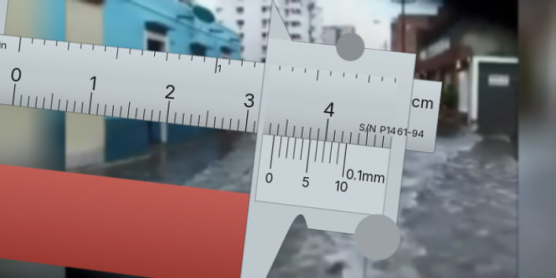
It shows 33.6 (mm)
